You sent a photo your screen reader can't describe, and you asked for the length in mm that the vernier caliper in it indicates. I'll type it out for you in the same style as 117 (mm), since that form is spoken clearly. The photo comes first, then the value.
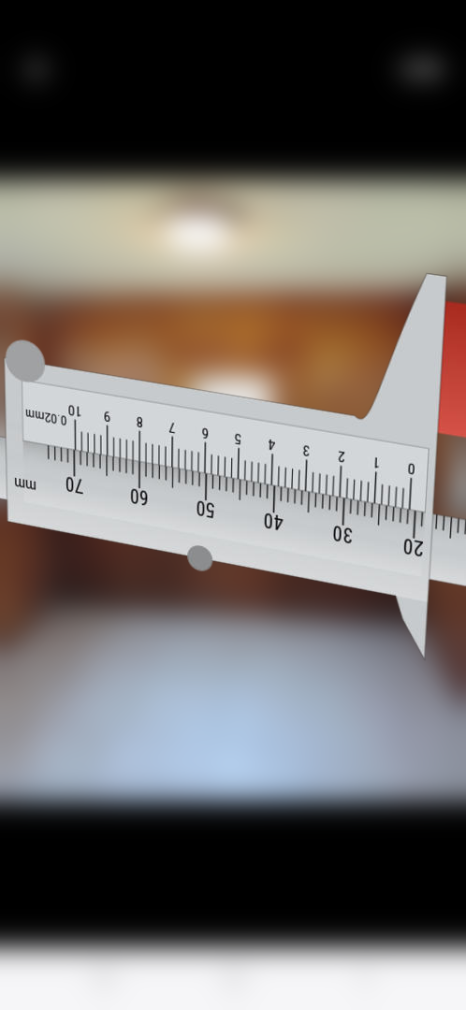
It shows 20.8 (mm)
